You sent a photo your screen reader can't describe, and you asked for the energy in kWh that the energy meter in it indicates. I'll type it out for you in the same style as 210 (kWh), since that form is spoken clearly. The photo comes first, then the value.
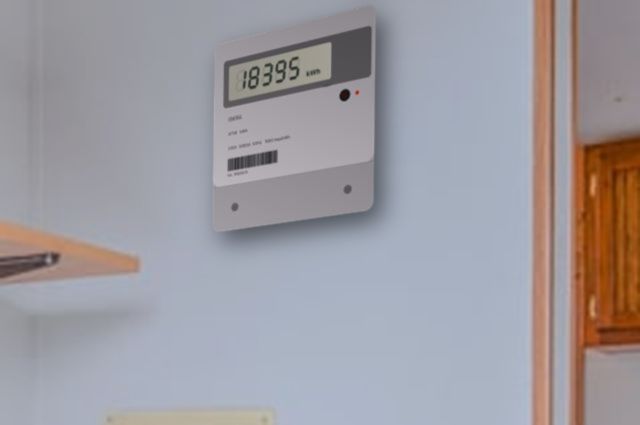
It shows 18395 (kWh)
